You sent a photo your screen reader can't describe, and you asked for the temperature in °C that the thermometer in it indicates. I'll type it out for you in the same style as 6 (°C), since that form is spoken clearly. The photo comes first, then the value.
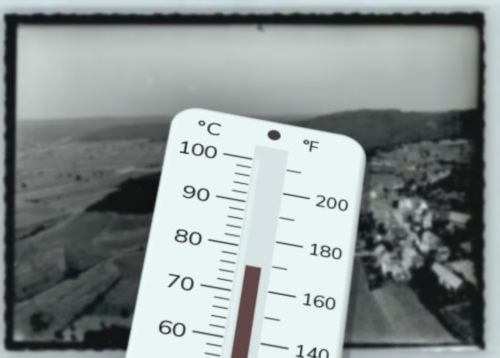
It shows 76 (°C)
